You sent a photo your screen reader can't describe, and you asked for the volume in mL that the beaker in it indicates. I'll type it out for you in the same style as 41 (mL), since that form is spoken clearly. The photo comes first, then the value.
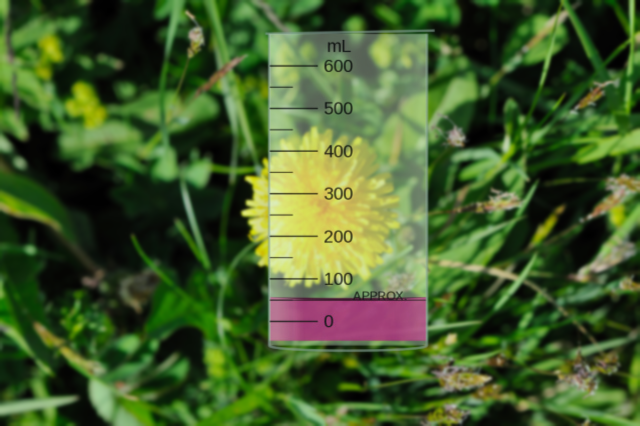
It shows 50 (mL)
